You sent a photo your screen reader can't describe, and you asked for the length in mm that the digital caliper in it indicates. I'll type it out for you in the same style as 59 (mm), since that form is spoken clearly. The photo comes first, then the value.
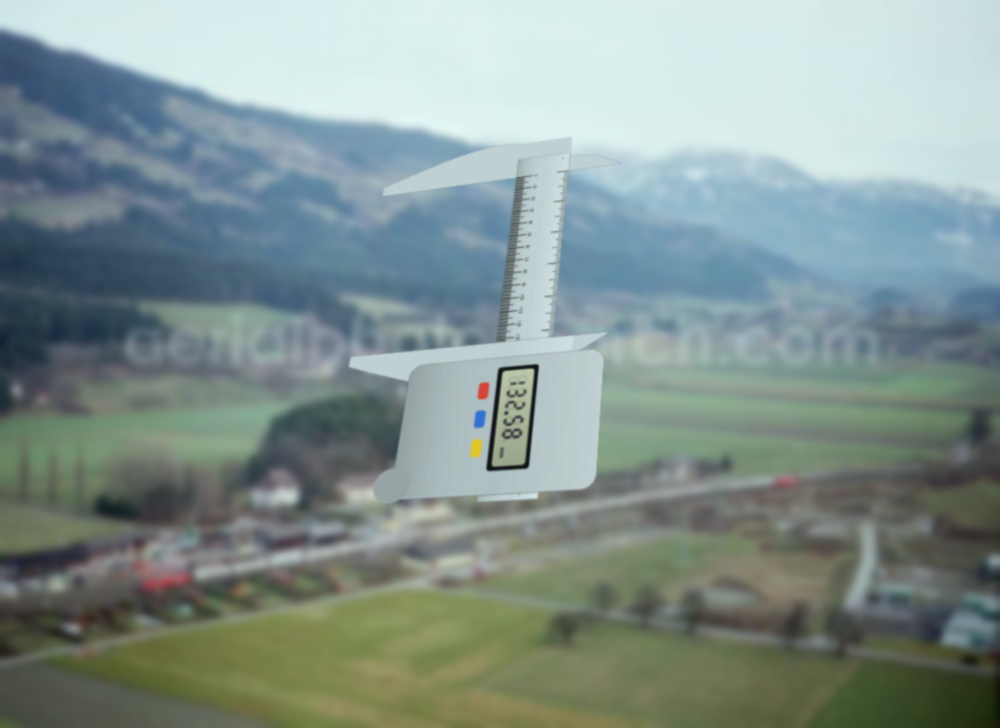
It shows 132.58 (mm)
